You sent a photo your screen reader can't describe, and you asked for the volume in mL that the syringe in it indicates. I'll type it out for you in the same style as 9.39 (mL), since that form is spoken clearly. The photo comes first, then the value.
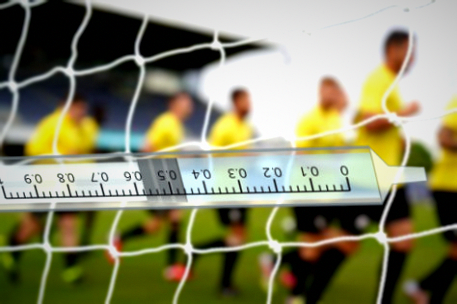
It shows 0.46 (mL)
